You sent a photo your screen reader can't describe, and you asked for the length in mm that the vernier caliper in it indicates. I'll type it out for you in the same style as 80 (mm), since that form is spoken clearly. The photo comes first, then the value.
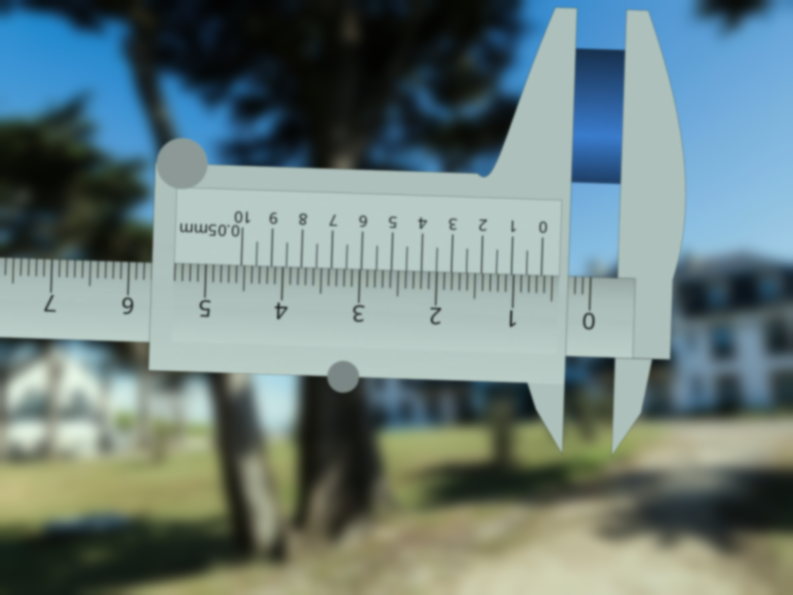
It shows 6.4 (mm)
